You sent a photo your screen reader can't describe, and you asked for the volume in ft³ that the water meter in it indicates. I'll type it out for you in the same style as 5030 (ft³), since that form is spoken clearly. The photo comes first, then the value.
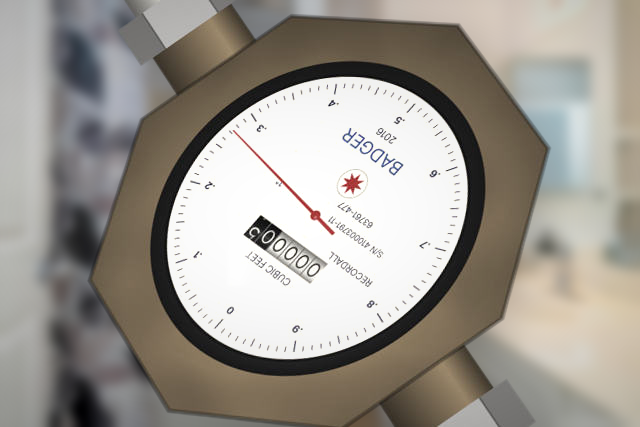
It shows 5.27 (ft³)
